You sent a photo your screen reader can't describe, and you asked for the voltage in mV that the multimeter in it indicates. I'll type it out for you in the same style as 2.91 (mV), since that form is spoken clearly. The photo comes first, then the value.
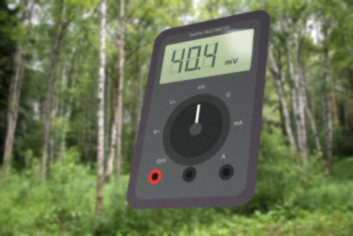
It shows 40.4 (mV)
